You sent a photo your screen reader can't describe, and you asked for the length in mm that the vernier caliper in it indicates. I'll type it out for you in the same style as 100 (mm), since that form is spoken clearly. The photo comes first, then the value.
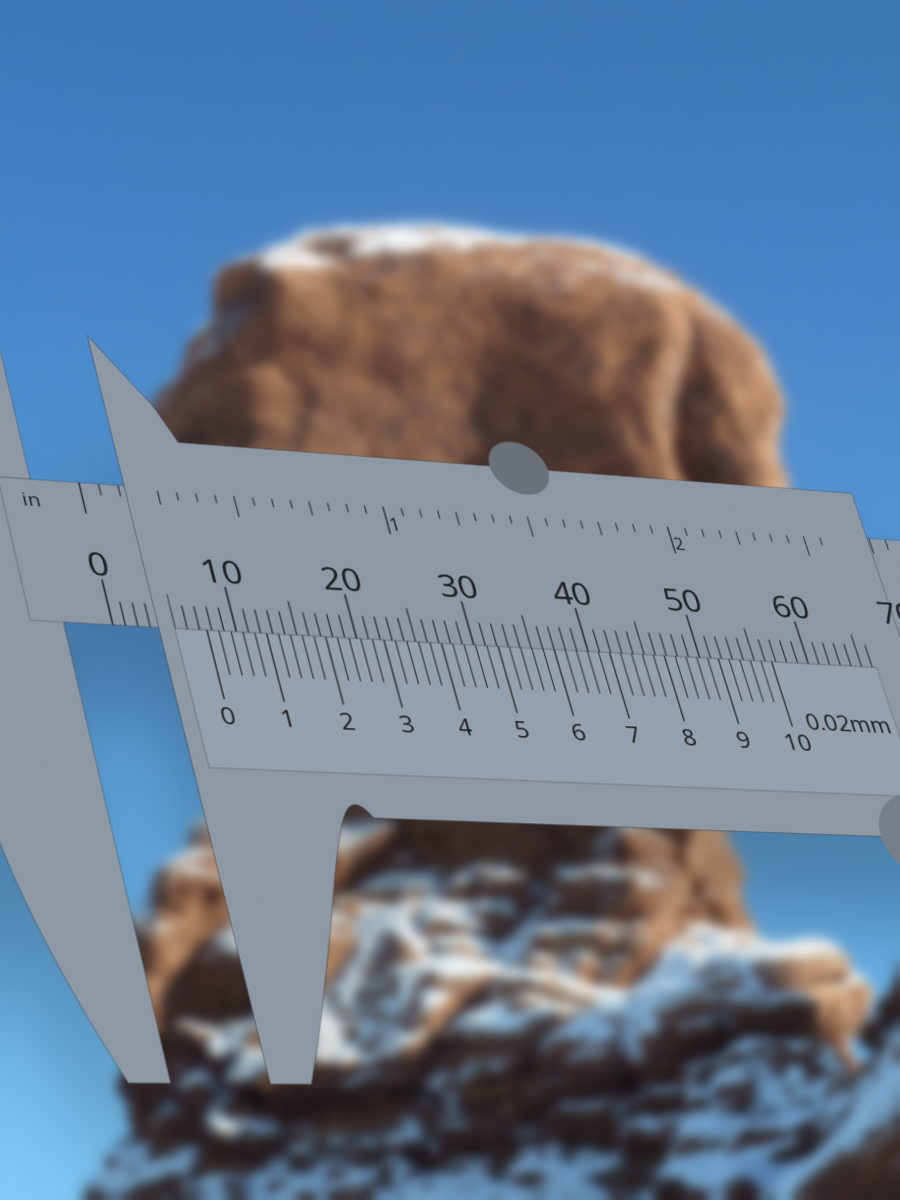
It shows 7.6 (mm)
